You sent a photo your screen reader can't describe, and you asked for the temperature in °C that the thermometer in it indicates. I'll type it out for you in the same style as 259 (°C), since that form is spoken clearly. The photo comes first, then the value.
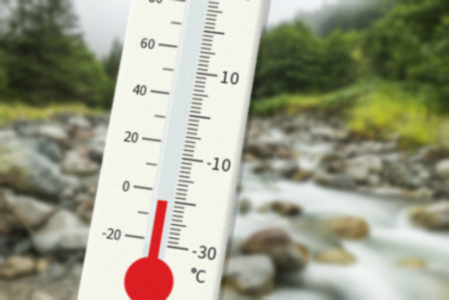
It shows -20 (°C)
